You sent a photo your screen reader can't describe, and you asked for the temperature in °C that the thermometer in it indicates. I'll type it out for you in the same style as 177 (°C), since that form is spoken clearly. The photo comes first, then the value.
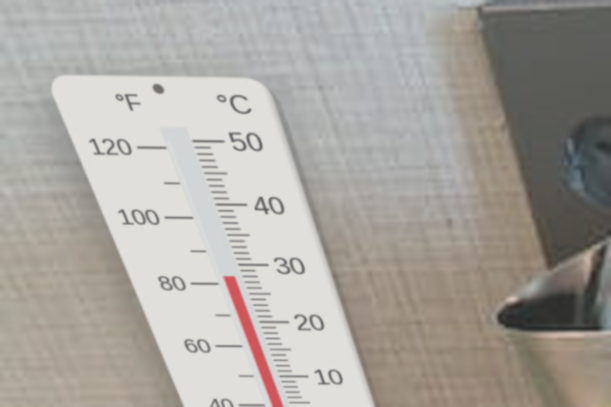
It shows 28 (°C)
